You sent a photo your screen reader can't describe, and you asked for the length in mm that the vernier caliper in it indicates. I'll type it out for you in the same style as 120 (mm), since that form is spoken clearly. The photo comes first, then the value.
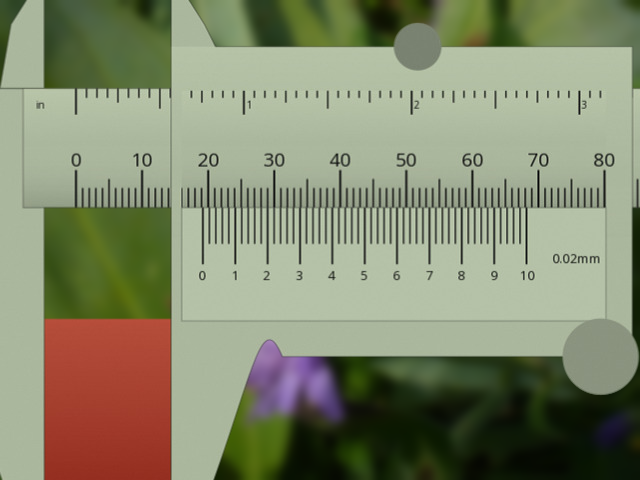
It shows 19.2 (mm)
